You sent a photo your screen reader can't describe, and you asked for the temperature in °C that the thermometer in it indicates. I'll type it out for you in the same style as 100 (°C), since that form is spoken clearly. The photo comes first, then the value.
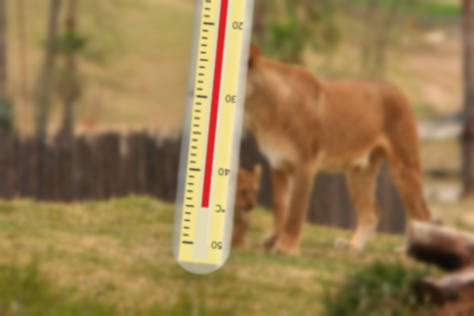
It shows 45 (°C)
